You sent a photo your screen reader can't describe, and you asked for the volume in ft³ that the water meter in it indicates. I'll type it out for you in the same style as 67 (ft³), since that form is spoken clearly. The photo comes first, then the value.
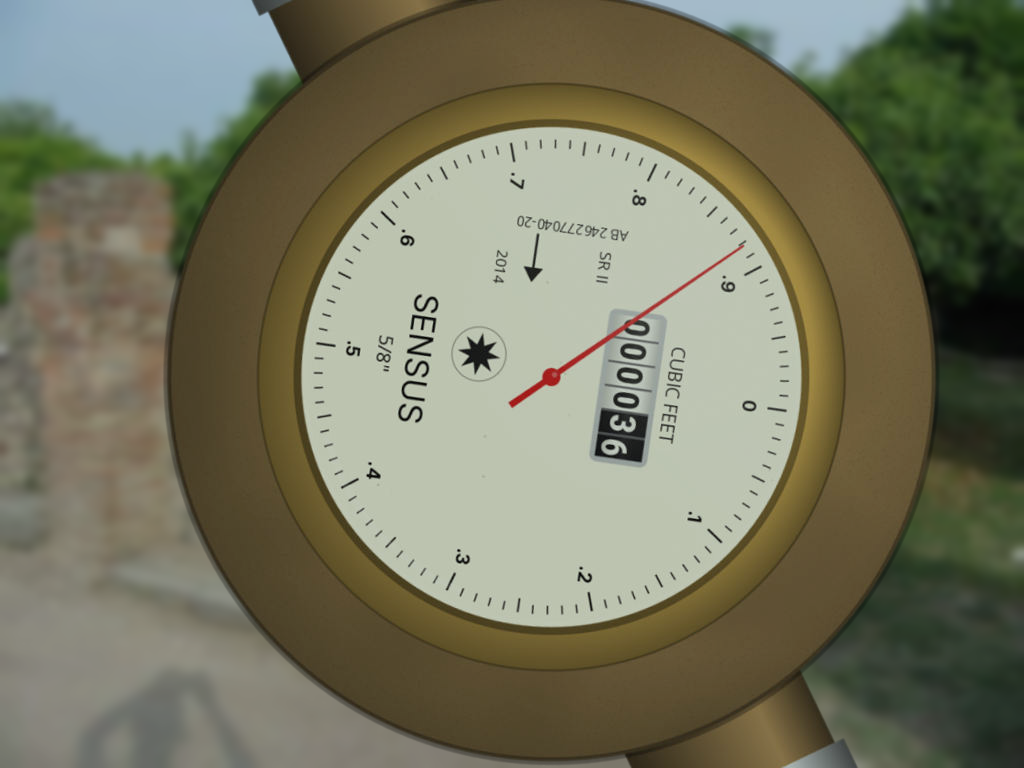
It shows 35.88 (ft³)
